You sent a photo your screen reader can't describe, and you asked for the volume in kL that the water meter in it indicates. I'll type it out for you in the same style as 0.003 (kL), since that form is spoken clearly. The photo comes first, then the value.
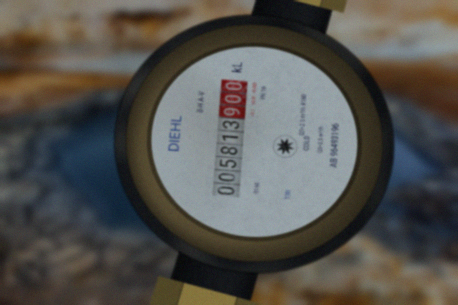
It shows 5813.900 (kL)
